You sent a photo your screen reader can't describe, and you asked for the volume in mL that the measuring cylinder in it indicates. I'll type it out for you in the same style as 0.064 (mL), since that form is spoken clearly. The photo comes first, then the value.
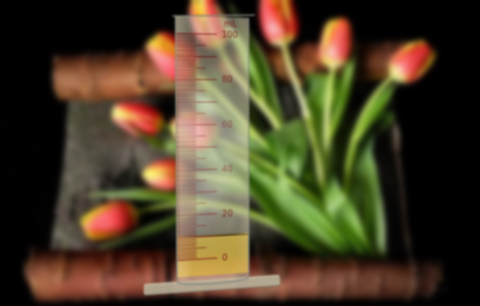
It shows 10 (mL)
